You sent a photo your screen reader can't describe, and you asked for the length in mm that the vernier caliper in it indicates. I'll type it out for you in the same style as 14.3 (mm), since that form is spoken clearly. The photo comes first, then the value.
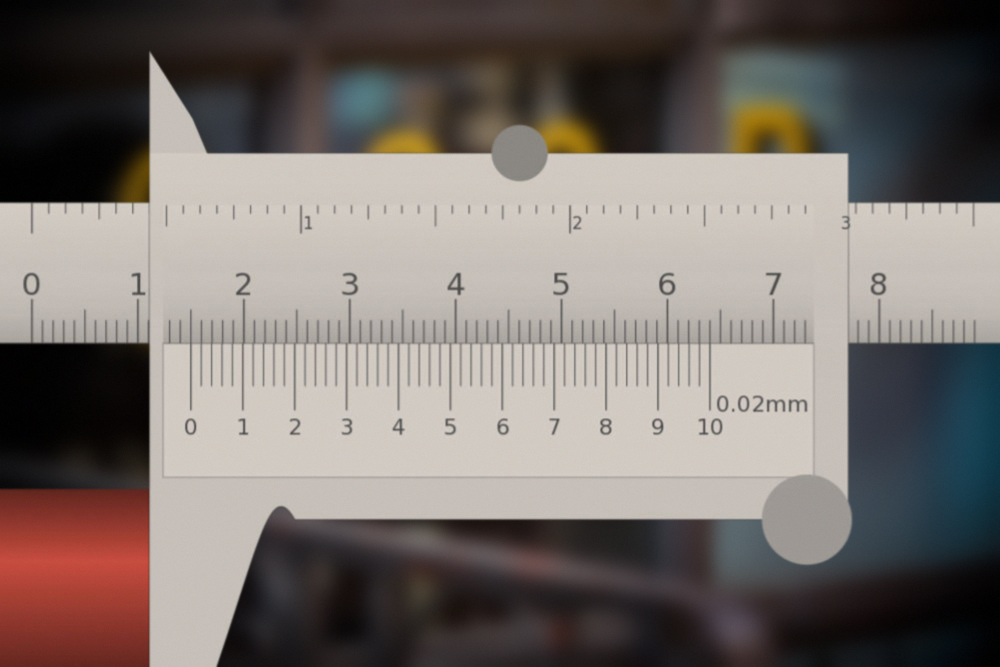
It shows 15.0 (mm)
